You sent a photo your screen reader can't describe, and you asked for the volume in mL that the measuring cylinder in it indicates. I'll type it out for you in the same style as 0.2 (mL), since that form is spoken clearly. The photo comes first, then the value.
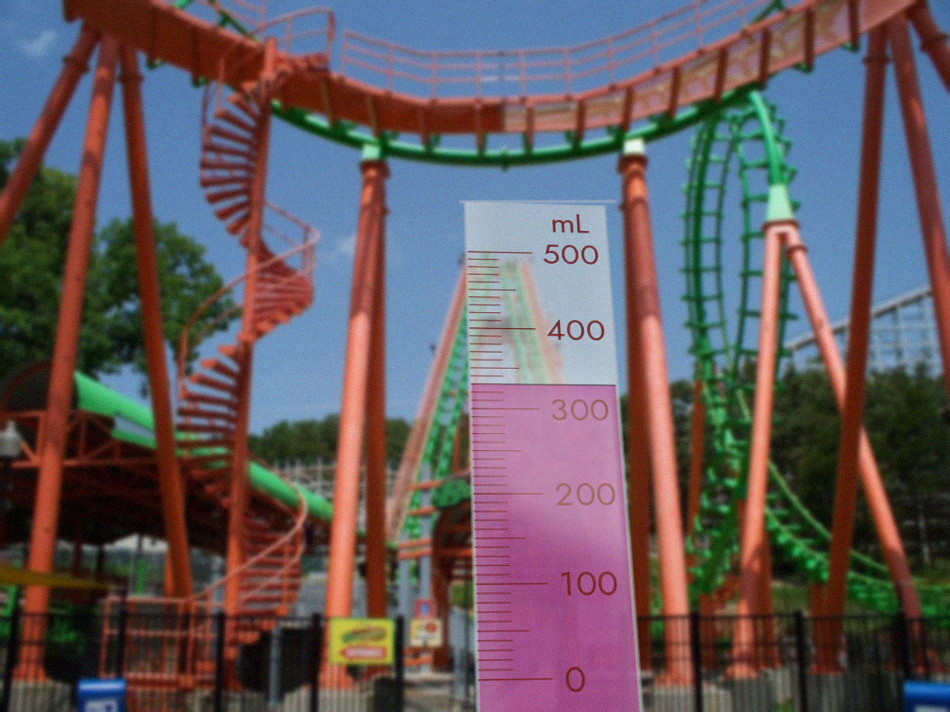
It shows 330 (mL)
